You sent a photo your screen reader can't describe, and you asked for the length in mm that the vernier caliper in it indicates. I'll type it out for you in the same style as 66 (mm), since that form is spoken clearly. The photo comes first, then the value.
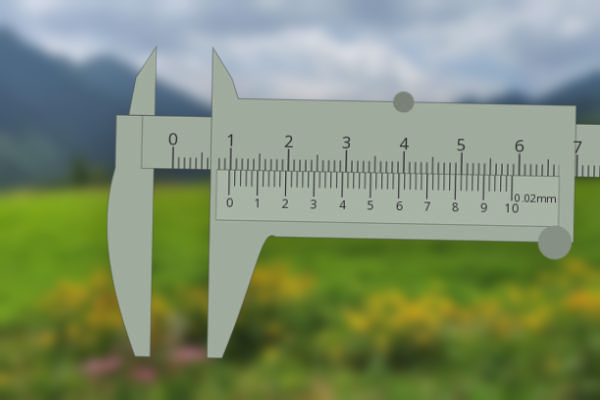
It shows 9.8 (mm)
